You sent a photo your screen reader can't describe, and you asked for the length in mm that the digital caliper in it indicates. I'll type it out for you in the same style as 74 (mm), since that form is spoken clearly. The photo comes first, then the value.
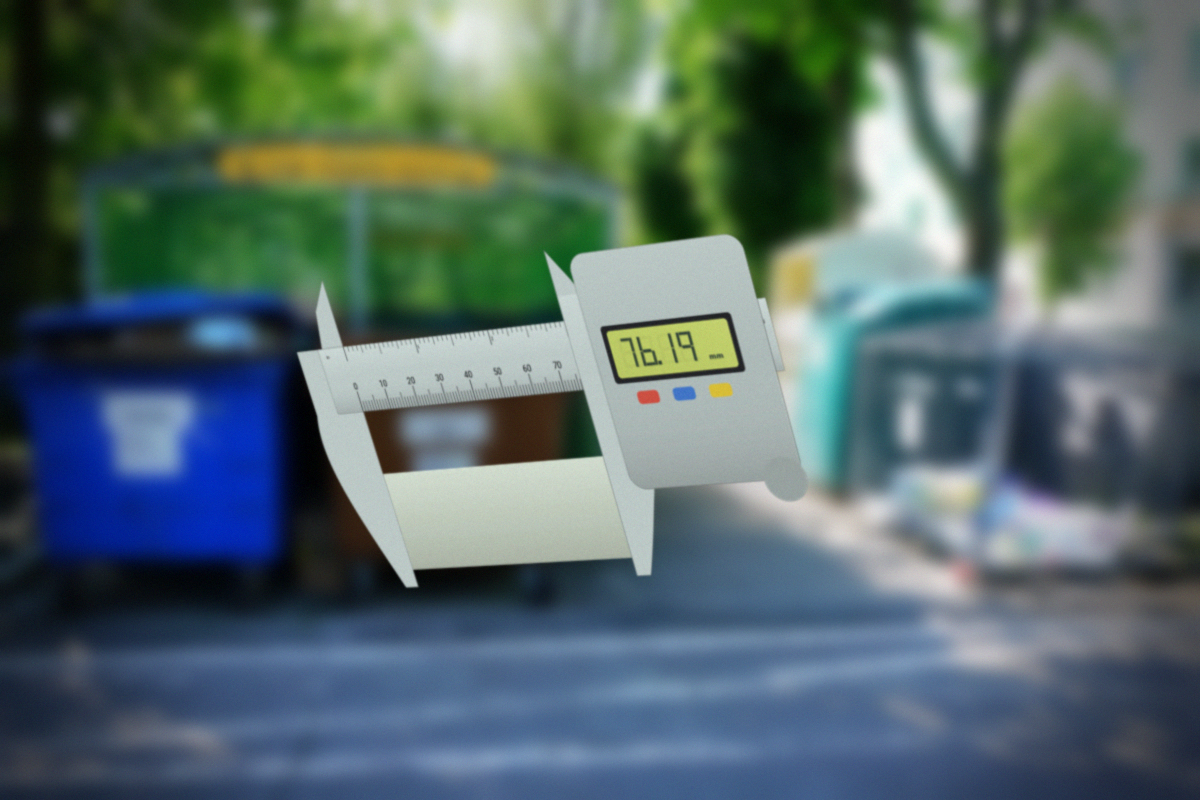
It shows 76.19 (mm)
